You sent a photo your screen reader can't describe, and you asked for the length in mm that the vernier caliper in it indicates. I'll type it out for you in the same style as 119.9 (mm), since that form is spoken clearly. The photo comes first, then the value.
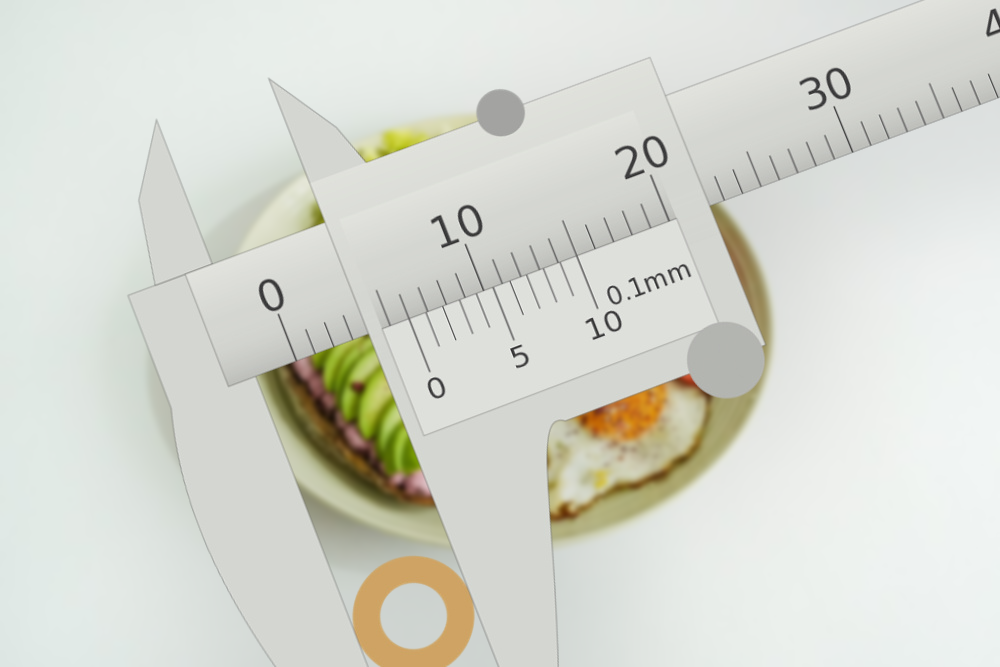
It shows 6.0 (mm)
